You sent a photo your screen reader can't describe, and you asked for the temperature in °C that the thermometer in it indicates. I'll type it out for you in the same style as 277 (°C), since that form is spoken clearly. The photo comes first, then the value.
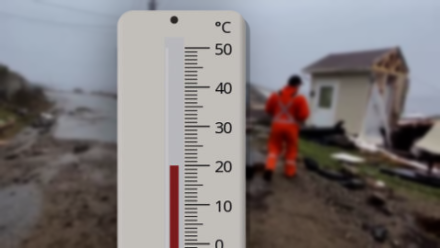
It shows 20 (°C)
